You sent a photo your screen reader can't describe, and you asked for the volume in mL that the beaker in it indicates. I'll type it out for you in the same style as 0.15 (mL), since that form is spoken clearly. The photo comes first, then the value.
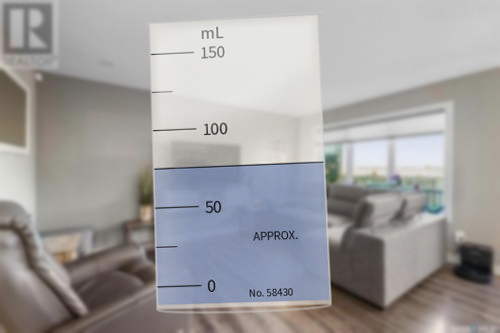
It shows 75 (mL)
